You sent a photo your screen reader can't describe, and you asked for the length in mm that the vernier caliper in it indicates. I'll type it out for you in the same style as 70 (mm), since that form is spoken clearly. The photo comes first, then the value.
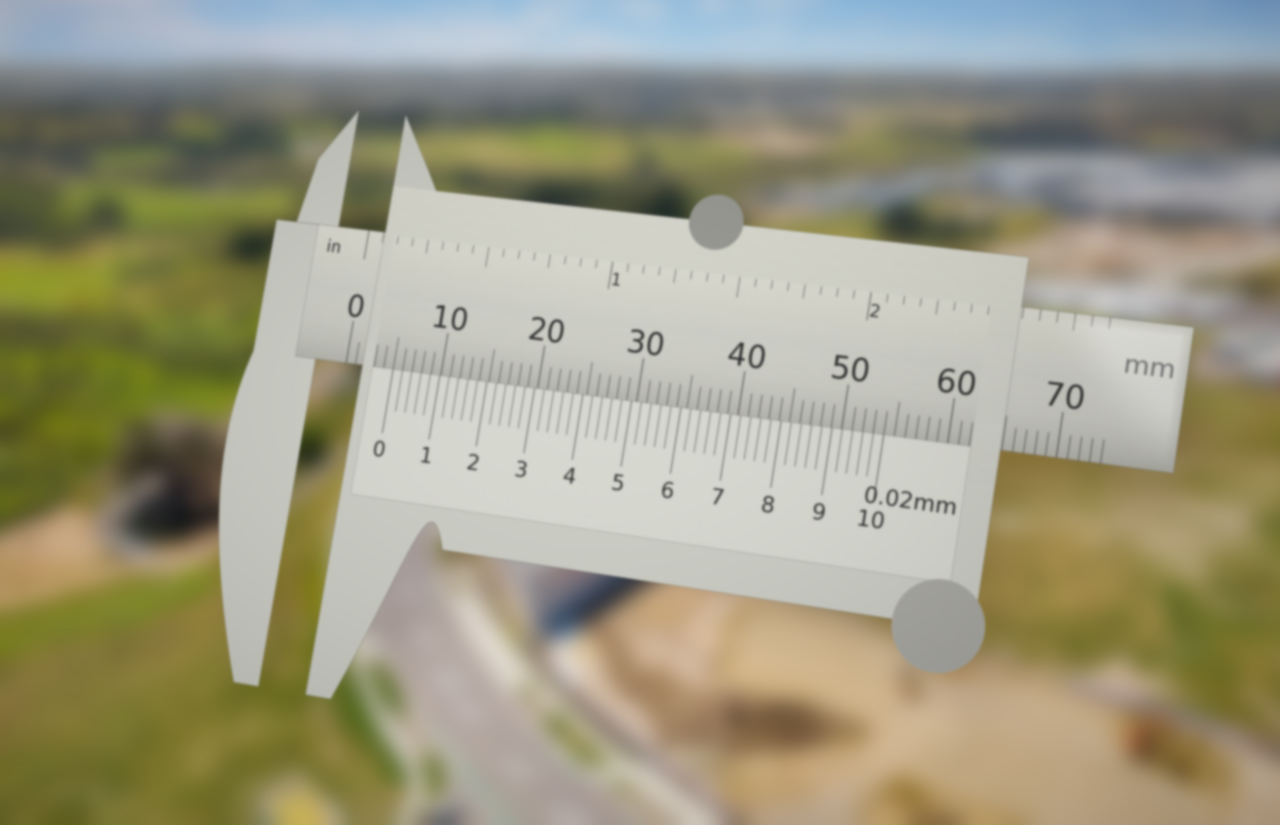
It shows 5.0 (mm)
